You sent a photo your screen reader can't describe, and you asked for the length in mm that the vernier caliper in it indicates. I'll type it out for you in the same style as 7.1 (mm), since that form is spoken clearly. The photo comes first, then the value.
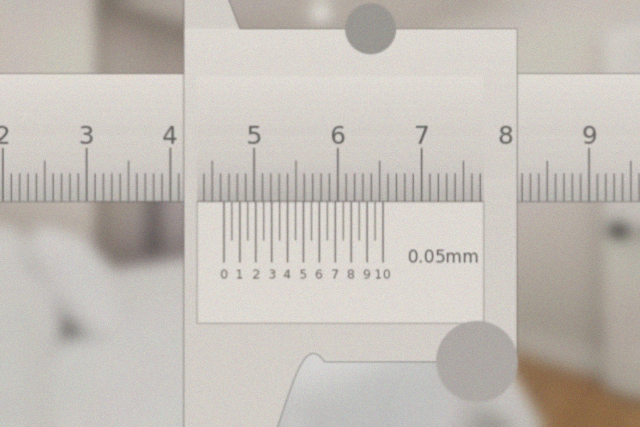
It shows 46.4 (mm)
